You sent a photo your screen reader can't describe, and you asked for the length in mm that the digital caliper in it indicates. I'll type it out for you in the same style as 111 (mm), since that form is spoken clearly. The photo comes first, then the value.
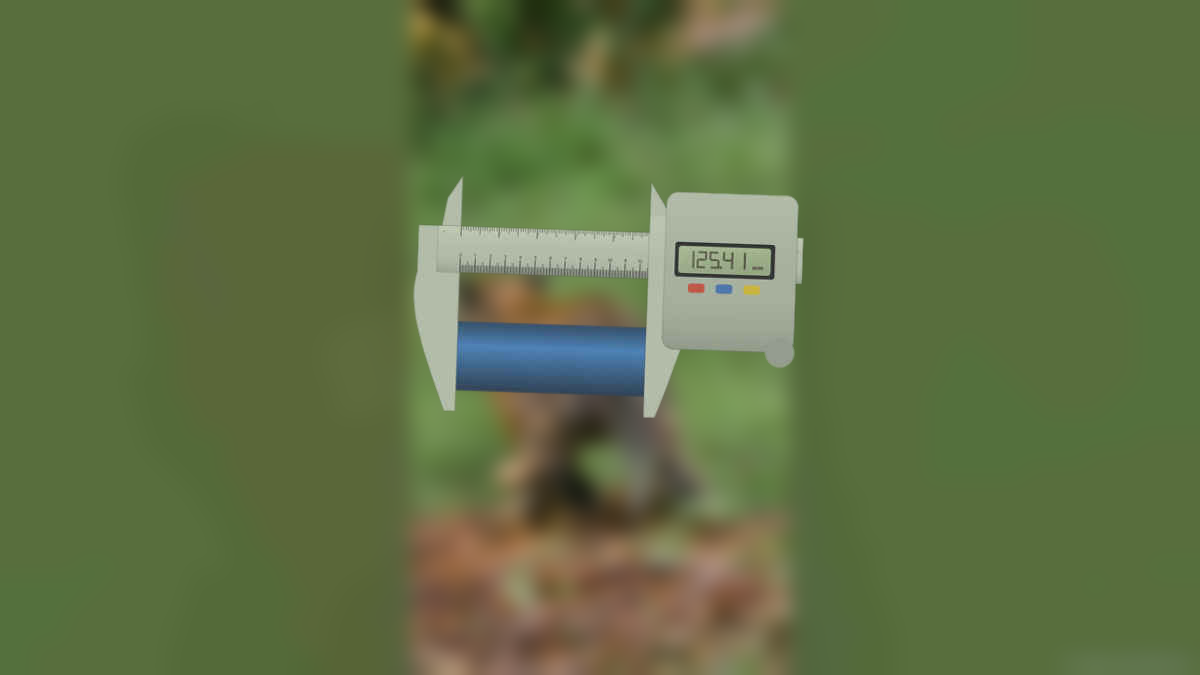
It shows 125.41 (mm)
